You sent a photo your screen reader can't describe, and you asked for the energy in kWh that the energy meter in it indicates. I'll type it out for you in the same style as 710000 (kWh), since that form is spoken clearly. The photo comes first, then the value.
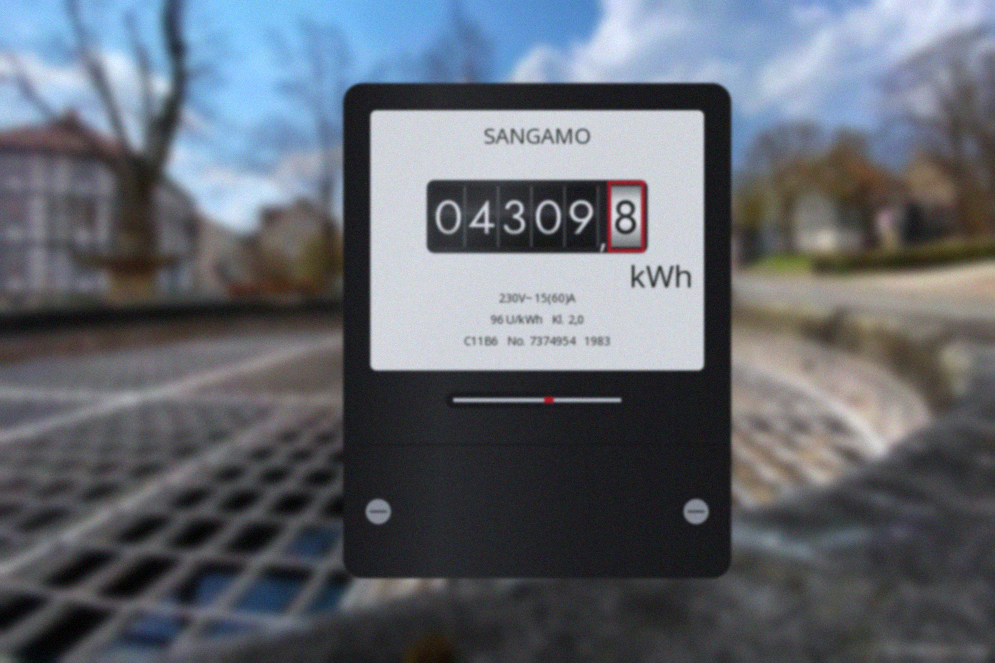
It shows 4309.8 (kWh)
